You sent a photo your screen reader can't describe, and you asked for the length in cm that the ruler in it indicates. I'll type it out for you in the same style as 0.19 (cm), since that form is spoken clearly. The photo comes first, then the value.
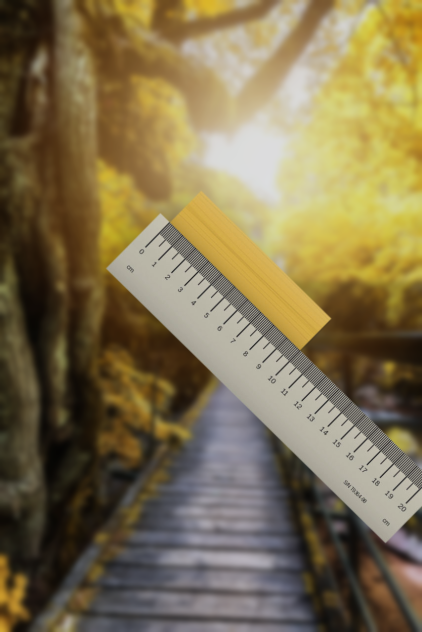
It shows 10 (cm)
